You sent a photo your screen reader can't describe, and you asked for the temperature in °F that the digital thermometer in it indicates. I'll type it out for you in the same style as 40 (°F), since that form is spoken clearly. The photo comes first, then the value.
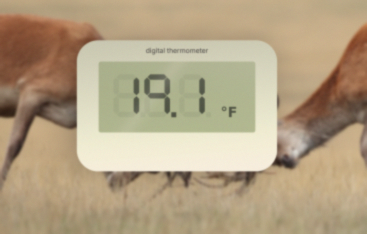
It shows 19.1 (°F)
